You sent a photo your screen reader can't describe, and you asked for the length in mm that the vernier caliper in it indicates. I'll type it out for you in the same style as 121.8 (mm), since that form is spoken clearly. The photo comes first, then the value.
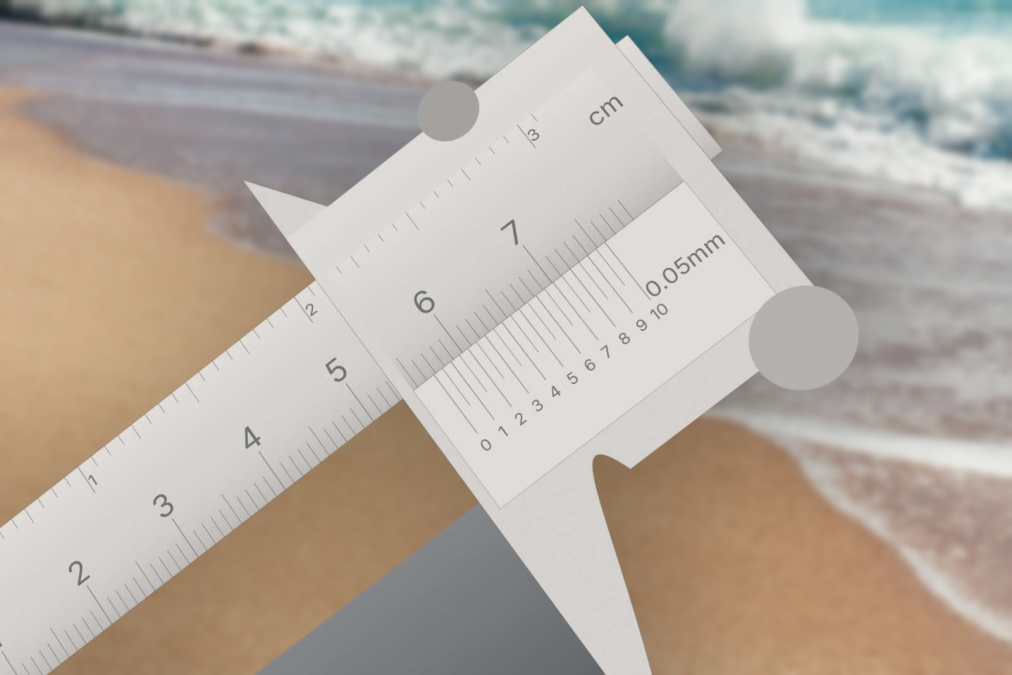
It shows 56.8 (mm)
